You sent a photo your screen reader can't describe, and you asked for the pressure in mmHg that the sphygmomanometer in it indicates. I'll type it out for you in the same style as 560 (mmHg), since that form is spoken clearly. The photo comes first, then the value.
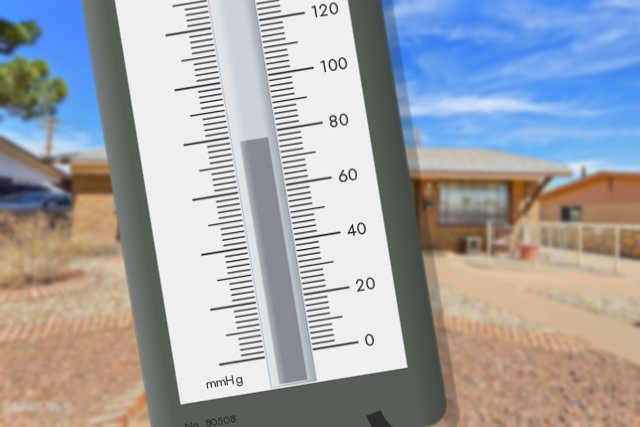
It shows 78 (mmHg)
